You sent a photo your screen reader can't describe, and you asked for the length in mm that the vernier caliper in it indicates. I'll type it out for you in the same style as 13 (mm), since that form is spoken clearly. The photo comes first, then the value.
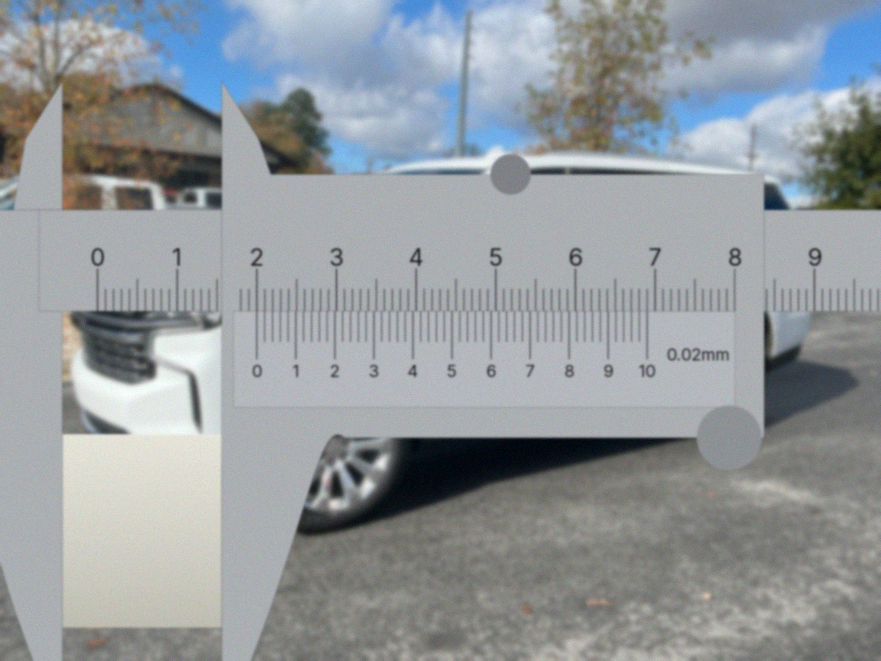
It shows 20.0 (mm)
